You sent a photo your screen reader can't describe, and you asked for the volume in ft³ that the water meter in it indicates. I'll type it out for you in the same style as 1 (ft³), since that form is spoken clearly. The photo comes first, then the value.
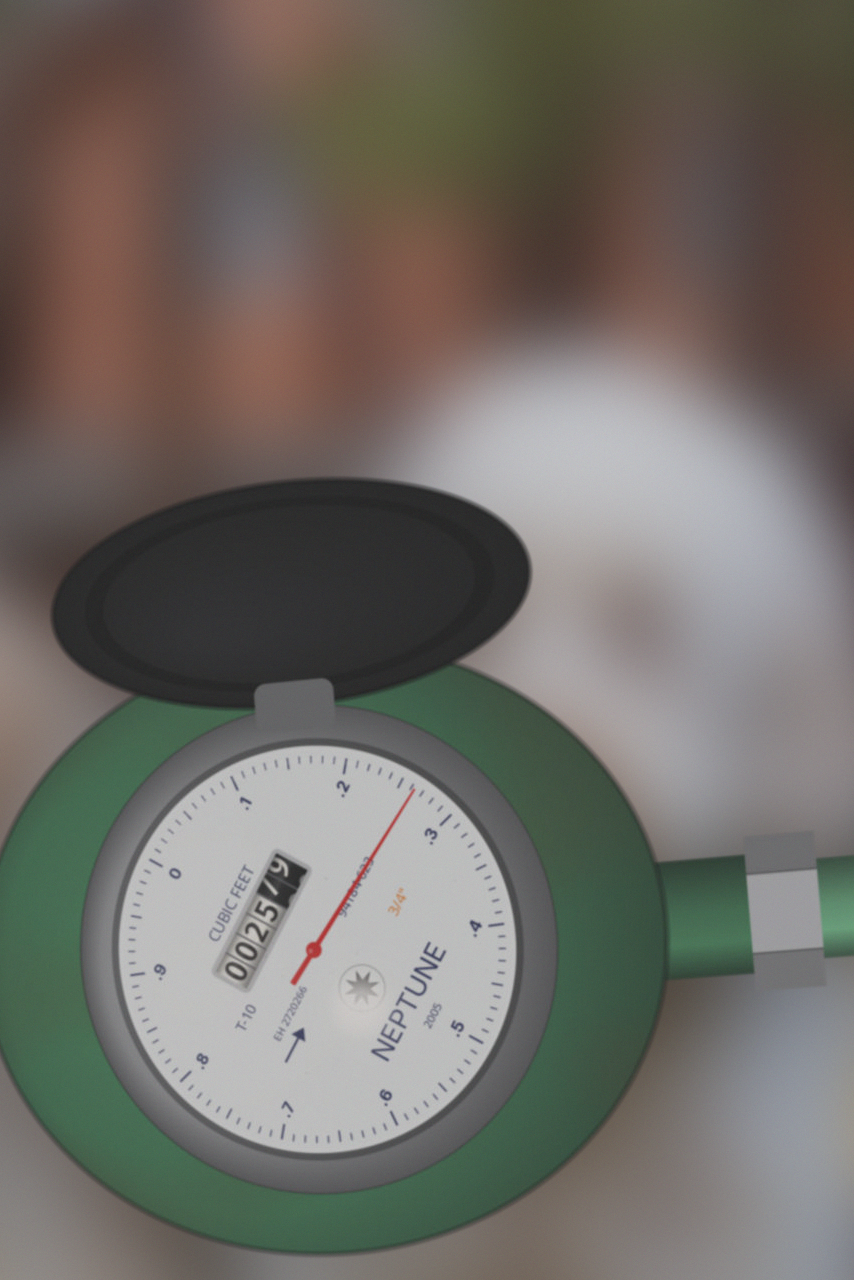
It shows 2579.26 (ft³)
